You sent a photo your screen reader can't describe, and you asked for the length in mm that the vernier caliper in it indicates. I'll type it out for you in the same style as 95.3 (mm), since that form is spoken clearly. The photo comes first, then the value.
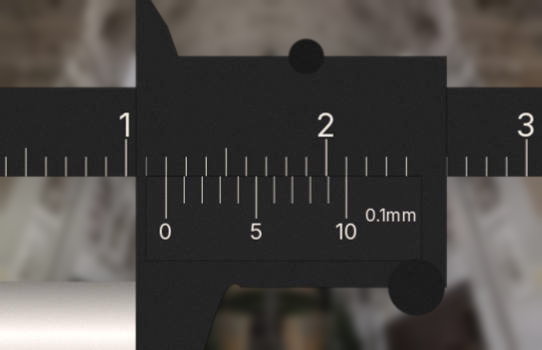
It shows 12.0 (mm)
